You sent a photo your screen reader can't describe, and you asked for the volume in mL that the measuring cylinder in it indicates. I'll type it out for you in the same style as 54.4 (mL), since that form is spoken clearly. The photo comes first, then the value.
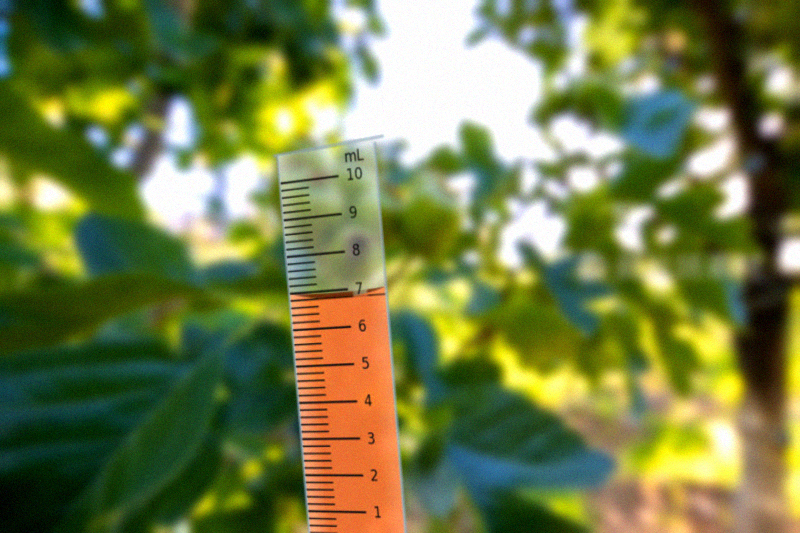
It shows 6.8 (mL)
